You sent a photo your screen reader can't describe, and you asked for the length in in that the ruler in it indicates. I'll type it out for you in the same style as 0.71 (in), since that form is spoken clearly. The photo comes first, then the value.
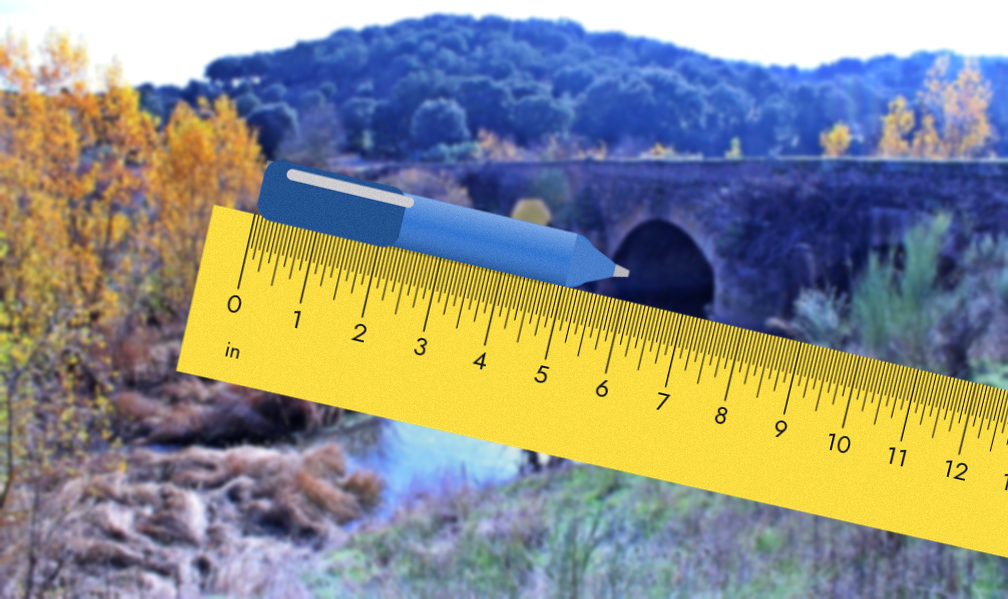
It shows 6 (in)
